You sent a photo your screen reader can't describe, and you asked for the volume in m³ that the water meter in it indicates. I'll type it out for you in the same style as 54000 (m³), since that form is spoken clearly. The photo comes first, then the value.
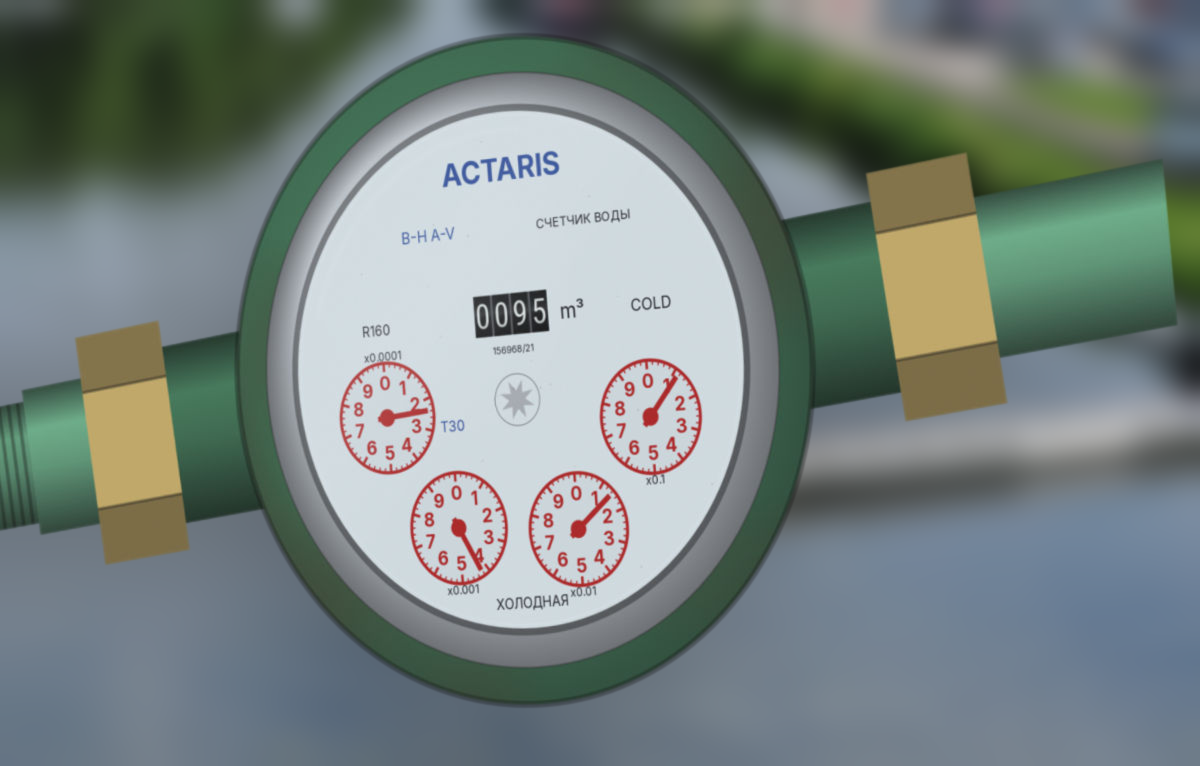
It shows 95.1142 (m³)
